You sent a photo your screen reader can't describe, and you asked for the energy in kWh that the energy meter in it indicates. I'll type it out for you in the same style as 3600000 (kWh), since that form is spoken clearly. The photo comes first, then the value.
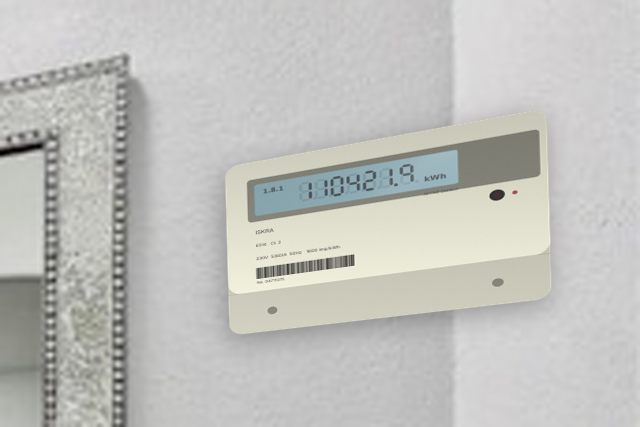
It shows 110421.9 (kWh)
